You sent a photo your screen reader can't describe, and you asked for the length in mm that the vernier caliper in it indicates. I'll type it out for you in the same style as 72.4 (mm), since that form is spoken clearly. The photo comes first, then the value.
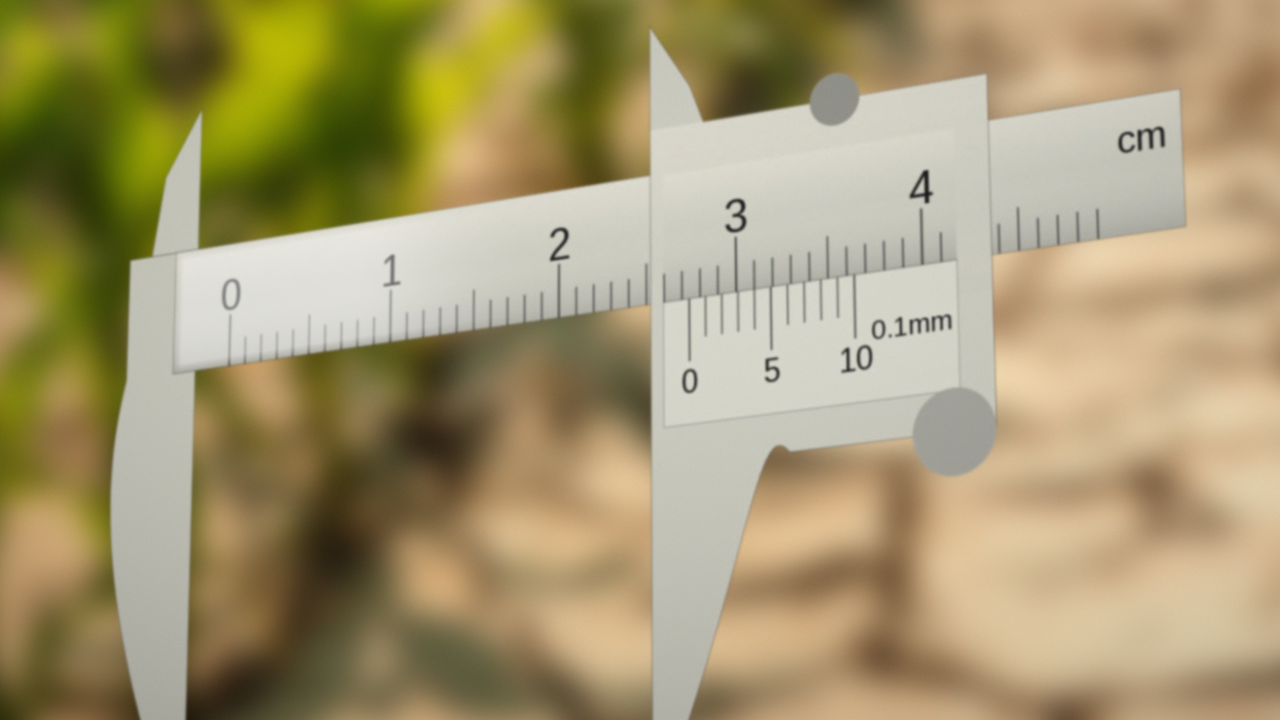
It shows 27.4 (mm)
